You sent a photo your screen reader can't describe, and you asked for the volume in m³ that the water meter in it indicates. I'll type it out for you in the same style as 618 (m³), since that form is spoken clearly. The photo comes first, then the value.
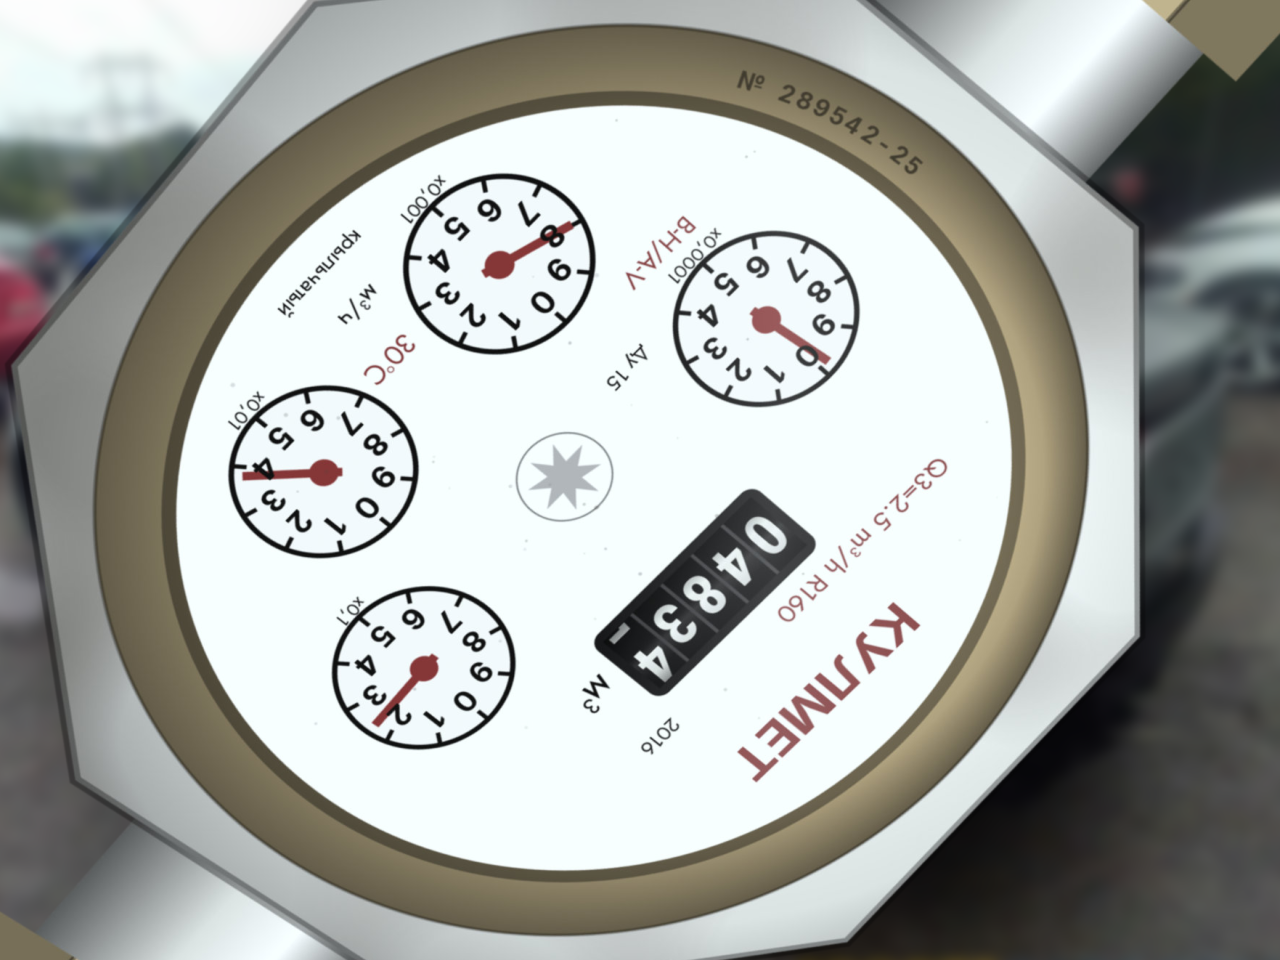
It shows 4834.2379 (m³)
